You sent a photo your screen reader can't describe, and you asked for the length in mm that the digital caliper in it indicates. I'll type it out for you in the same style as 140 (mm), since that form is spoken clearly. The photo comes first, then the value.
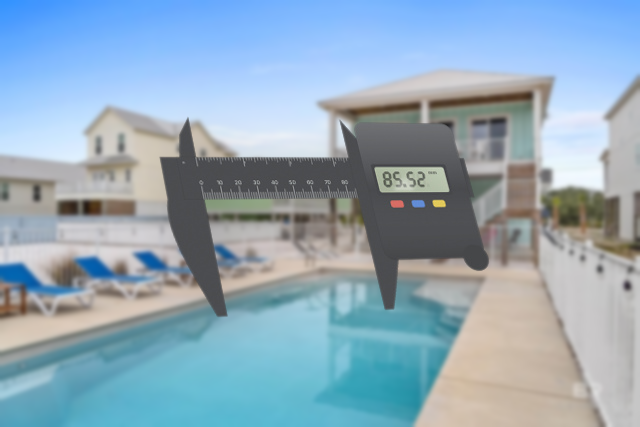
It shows 85.52 (mm)
